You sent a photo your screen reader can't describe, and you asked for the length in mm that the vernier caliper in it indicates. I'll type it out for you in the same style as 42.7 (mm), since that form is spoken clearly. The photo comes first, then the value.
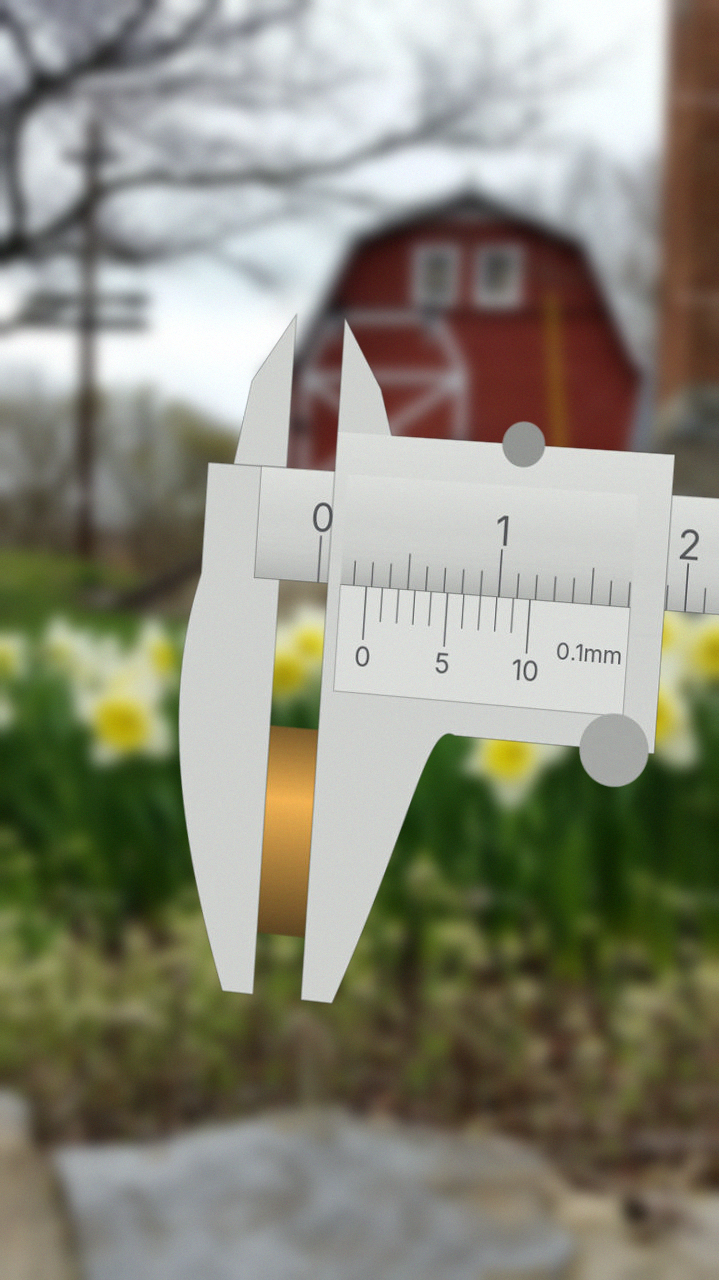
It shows 2.7 (mm)
